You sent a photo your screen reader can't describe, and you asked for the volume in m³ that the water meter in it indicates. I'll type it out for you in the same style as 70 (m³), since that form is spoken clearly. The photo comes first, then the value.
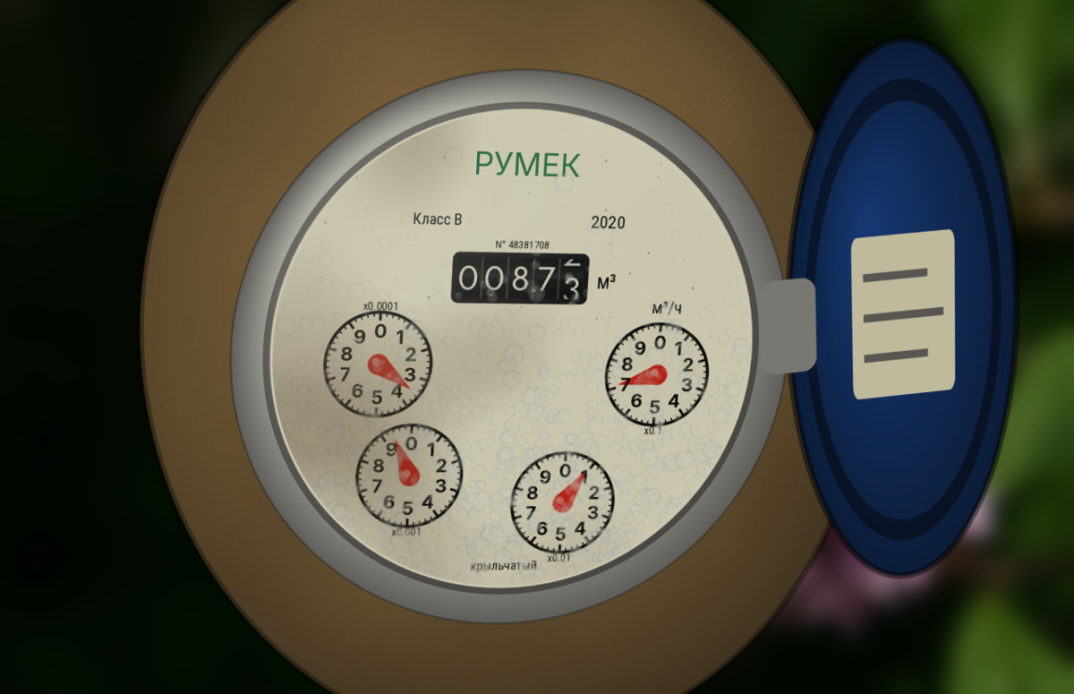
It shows 872.7093 (m³)
